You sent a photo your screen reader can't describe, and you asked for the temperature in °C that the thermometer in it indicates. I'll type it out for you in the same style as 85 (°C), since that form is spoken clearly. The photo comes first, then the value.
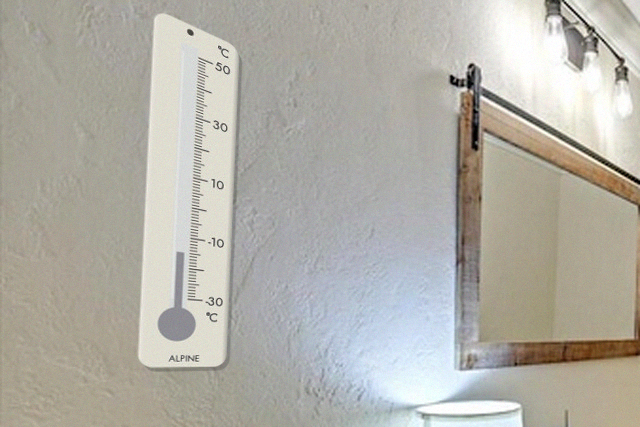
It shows -15 (°C)
